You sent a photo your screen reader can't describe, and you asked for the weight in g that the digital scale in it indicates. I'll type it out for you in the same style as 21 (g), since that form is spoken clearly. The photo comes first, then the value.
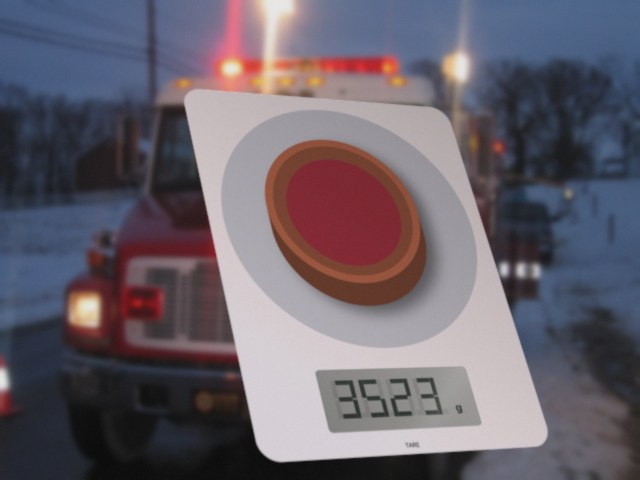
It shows 3523 (g)
